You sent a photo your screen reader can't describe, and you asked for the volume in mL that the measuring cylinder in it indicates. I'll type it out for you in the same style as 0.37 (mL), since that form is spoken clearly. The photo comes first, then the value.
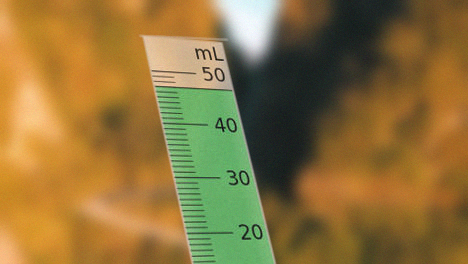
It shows 47 (mL)
